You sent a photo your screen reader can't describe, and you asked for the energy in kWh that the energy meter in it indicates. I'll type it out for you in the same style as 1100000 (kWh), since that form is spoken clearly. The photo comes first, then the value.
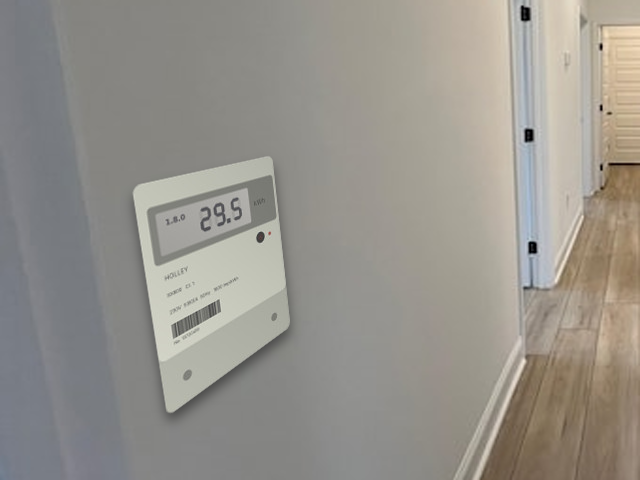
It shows 29.5 (kWh)
